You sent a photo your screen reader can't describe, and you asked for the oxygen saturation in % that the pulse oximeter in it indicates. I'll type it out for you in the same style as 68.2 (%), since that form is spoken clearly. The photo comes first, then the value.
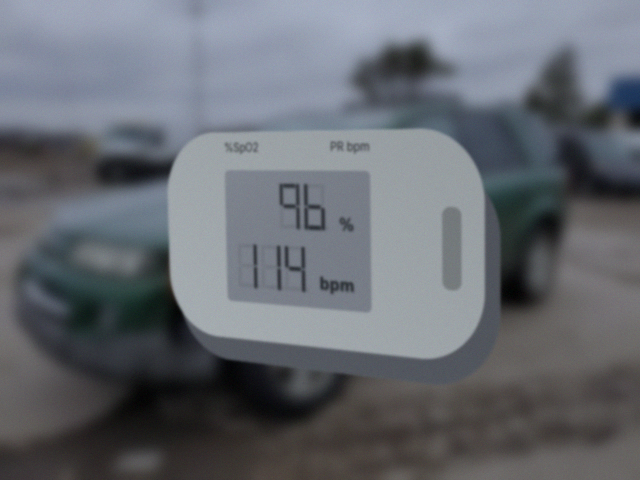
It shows 96 (%)
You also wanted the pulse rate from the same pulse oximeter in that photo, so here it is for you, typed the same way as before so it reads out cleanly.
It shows 114 (bpm)
